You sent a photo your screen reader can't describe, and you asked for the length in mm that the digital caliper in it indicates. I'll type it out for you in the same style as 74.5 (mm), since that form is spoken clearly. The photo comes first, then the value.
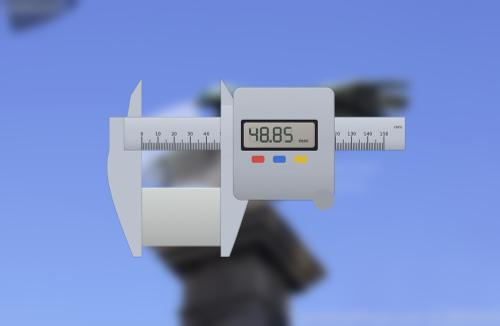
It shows 48.85 (mm)
